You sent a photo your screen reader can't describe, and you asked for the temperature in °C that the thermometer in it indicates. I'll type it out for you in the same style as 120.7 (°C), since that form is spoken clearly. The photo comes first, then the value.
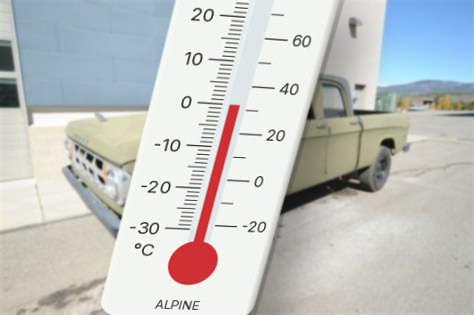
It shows 0 (°C)
